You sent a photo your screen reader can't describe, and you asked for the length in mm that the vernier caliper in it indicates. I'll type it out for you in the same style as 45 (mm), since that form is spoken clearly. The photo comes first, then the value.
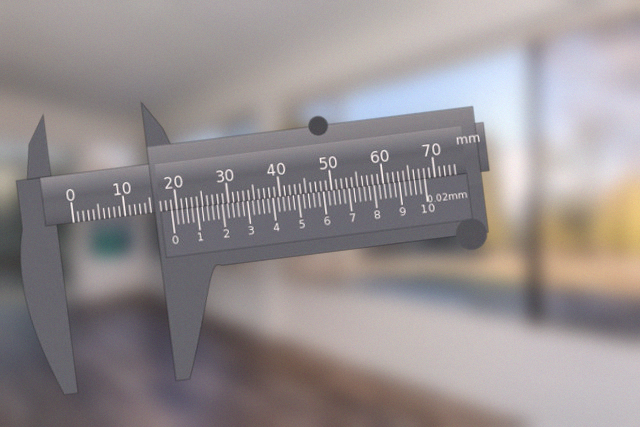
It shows 19.0 (mm)
